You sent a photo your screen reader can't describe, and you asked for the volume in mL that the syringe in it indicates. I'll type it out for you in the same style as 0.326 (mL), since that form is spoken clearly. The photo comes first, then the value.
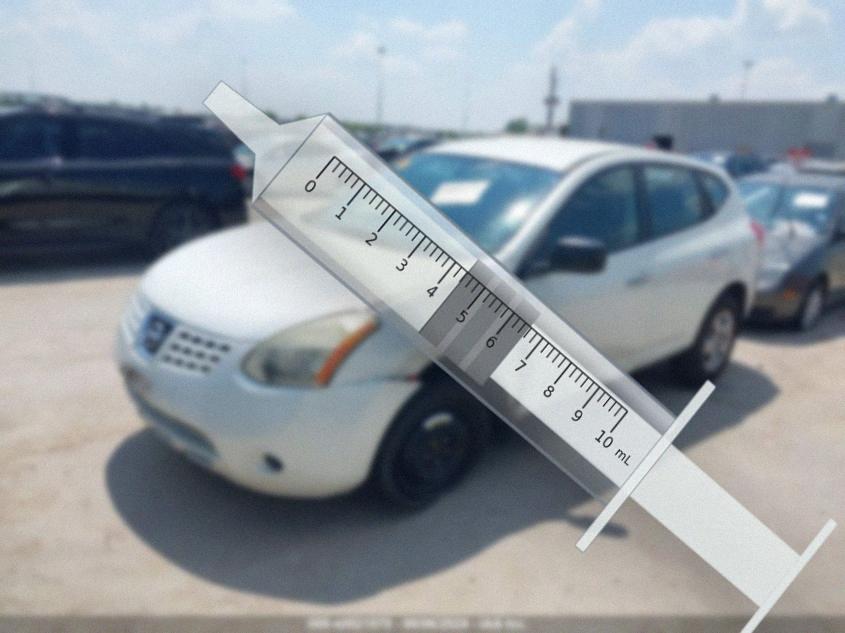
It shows 4.4 (mL)
